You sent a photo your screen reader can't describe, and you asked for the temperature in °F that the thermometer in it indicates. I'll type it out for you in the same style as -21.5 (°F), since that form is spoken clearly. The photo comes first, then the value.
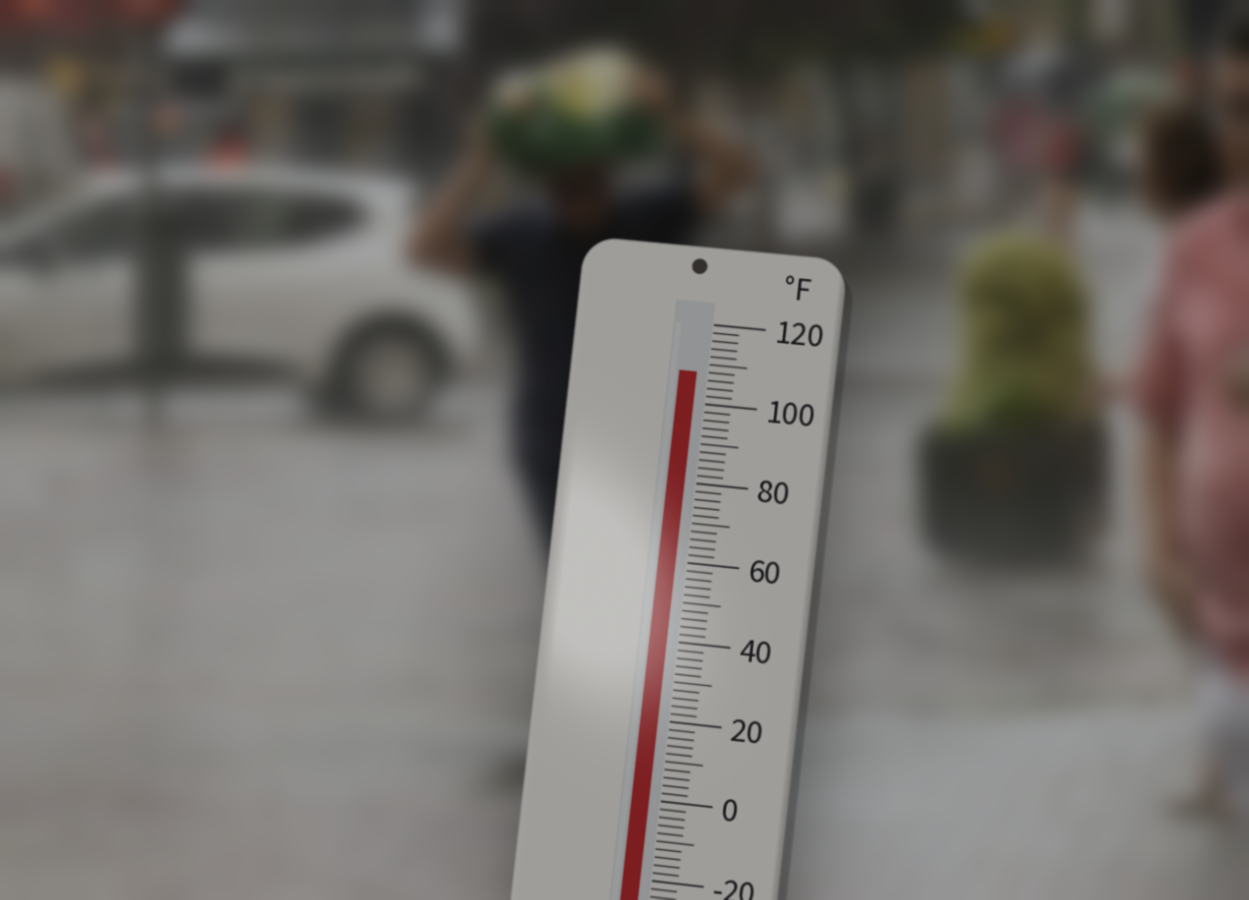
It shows 108 (°F)
